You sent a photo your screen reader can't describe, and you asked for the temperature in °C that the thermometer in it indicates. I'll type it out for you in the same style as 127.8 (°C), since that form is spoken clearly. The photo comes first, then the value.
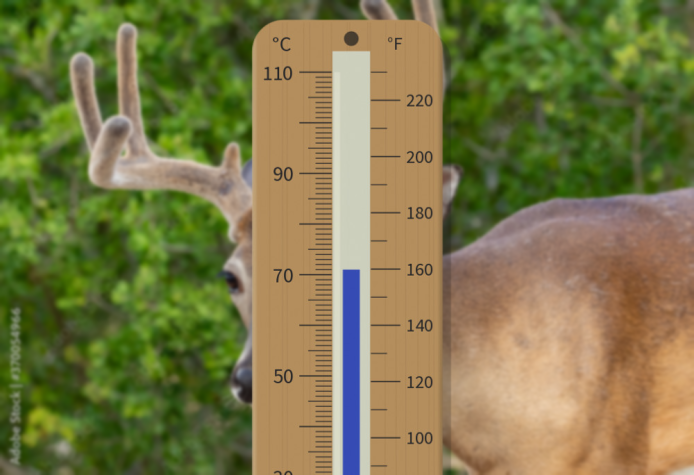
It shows 71 (°C)
